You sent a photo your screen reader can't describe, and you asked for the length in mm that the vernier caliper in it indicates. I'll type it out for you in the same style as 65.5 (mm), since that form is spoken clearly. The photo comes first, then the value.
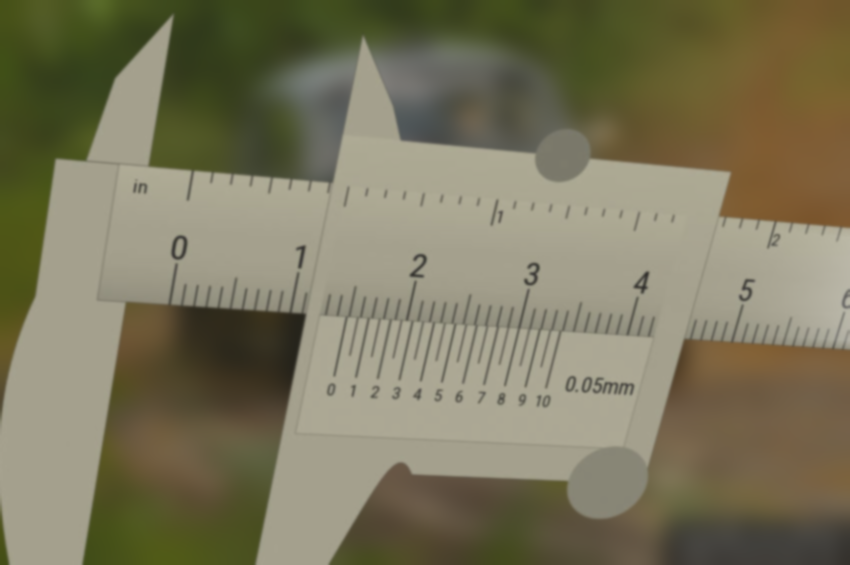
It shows 14.8 (mm)
